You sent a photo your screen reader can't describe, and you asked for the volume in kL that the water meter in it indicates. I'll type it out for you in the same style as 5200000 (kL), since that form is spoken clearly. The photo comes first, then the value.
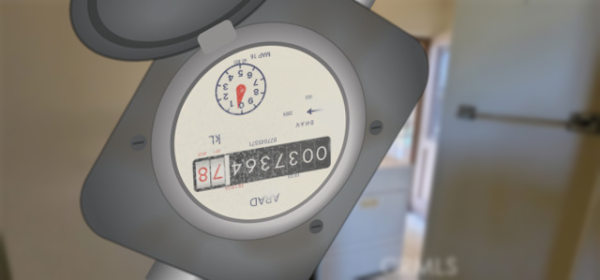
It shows 37364.780 (kL)
